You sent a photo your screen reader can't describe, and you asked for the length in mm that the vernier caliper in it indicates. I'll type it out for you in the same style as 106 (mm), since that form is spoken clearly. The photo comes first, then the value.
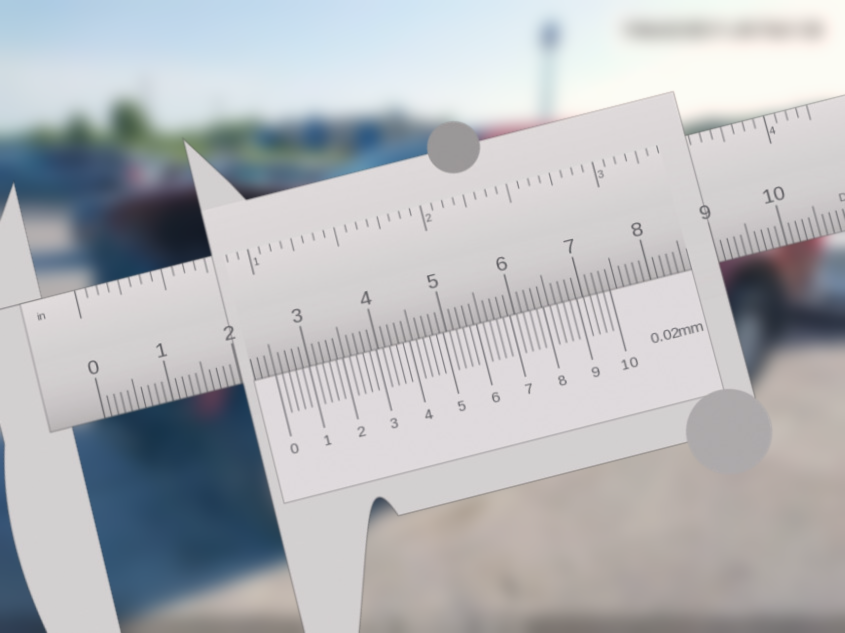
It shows 25.0 (mm)
